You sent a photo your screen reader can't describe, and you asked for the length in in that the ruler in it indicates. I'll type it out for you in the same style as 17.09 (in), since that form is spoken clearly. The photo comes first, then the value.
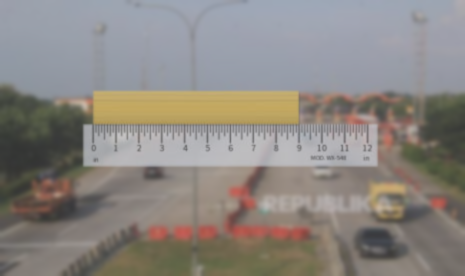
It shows 9 (in)
